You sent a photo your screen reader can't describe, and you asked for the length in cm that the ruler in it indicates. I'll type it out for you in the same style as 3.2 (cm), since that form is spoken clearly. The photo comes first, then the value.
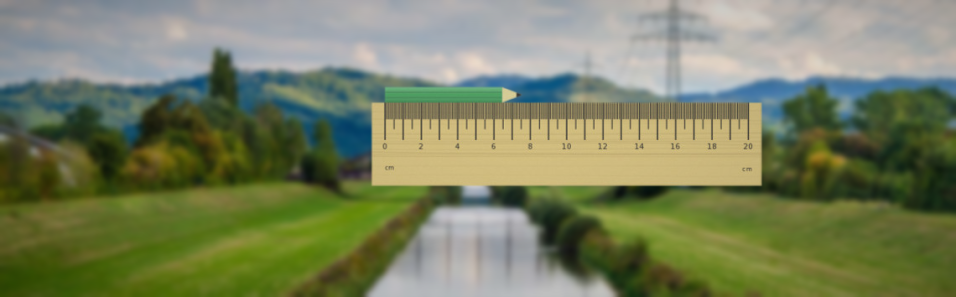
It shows 7.5 (cm)
